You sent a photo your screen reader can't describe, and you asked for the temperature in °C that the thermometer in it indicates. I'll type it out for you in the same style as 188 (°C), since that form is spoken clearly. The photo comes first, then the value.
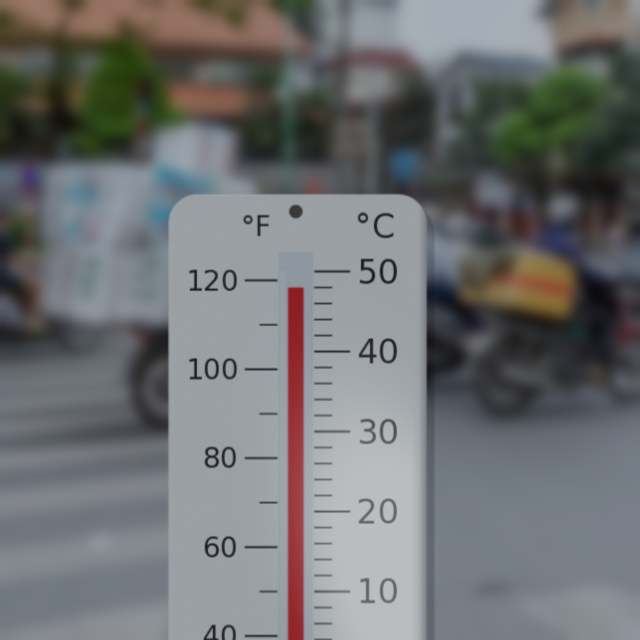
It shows 48 (°C)
